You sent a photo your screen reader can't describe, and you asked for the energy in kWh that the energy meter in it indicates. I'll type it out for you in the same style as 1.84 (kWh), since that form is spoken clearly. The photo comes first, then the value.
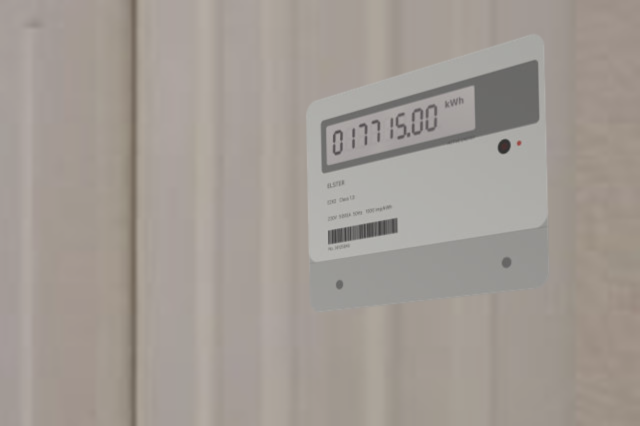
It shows 17715.00 (kWh)
